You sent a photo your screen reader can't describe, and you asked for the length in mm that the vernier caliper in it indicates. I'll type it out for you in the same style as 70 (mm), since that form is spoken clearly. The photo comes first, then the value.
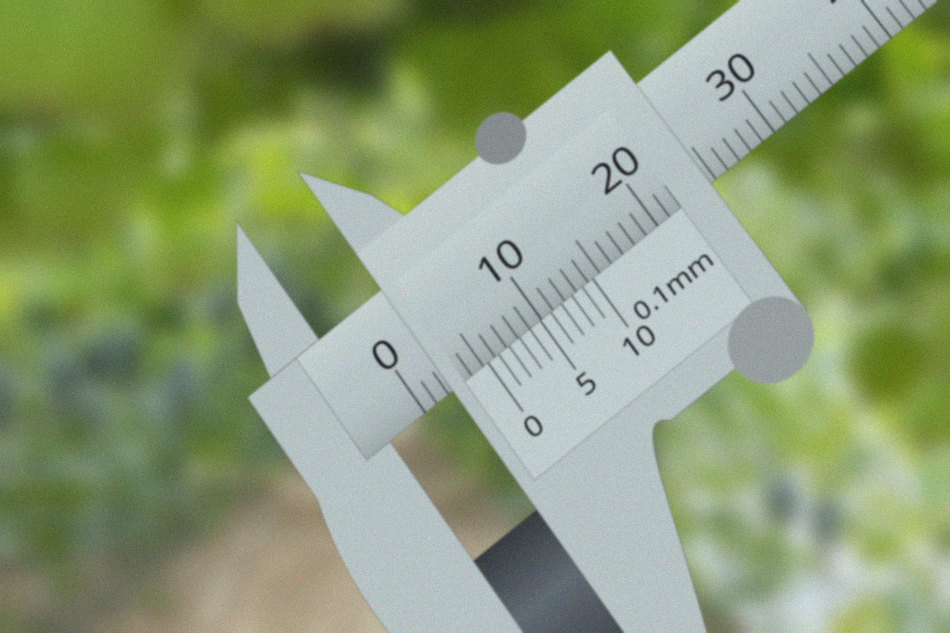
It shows 5.4 (mm)
